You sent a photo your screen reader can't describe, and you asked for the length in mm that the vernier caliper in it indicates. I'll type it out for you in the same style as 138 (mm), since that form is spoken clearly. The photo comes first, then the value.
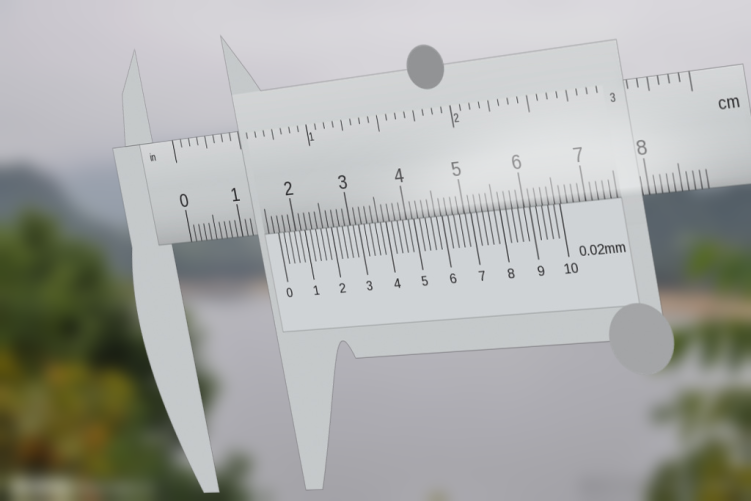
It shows 16.8 (mm)
